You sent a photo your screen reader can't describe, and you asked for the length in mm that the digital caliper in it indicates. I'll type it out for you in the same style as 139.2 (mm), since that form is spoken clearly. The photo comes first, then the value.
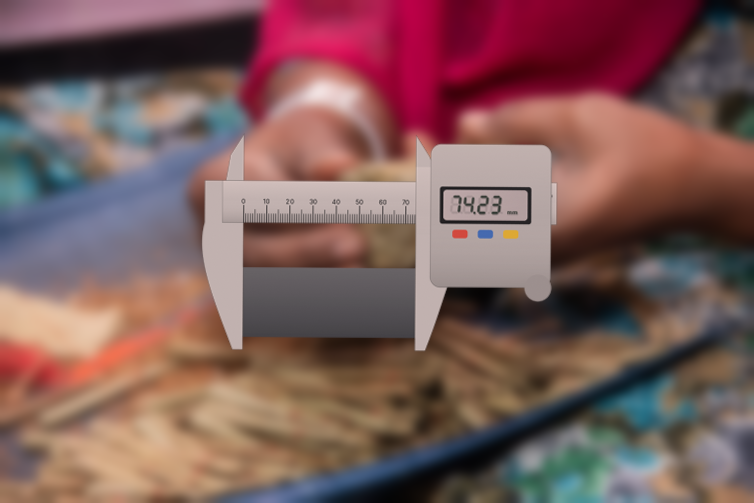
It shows 74.23 (mm)
